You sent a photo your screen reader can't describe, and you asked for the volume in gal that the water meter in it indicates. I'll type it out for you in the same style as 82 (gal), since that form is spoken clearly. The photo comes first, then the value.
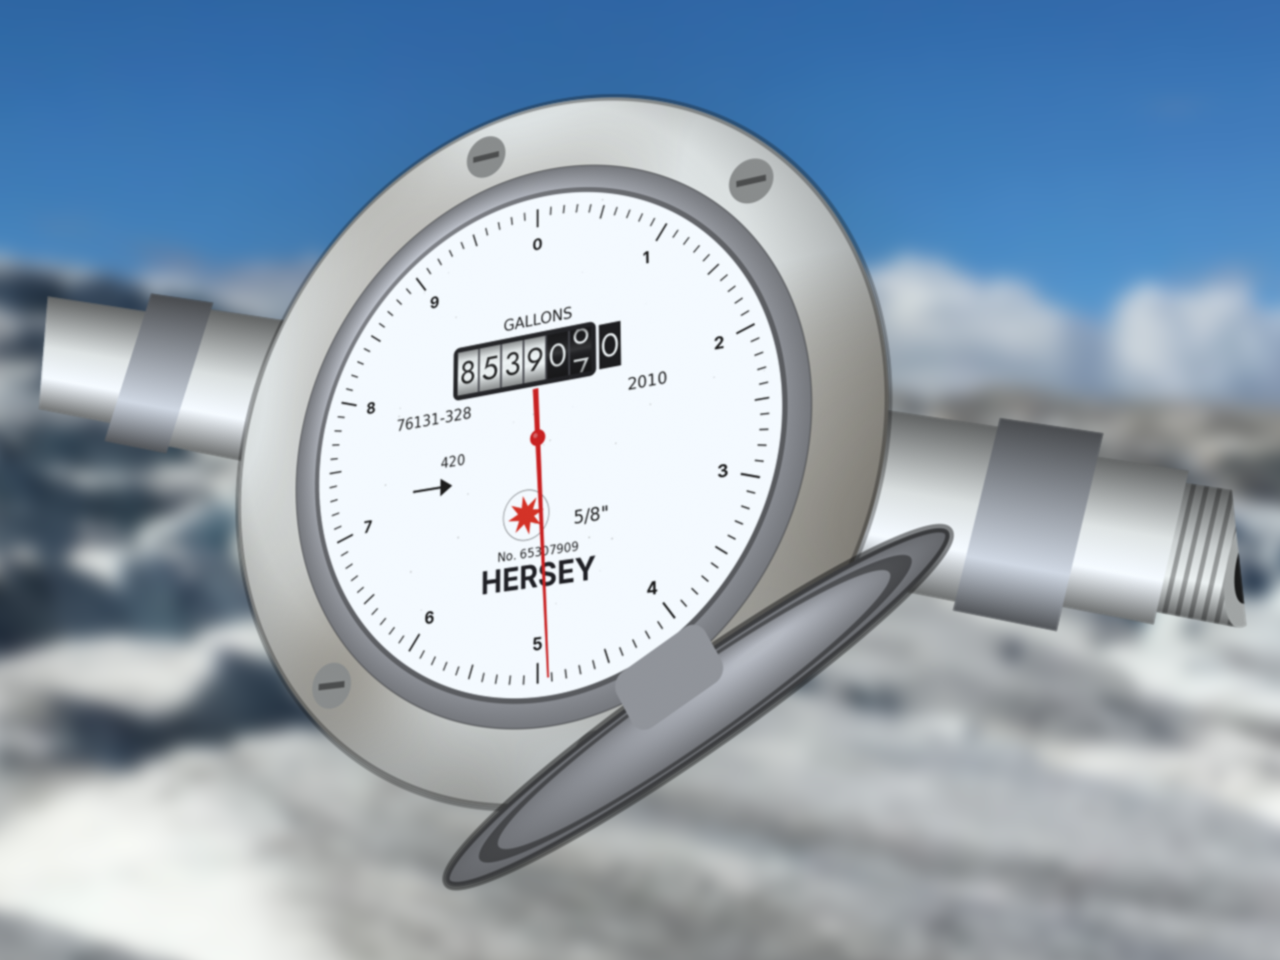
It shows 8539064.9 (gal)
